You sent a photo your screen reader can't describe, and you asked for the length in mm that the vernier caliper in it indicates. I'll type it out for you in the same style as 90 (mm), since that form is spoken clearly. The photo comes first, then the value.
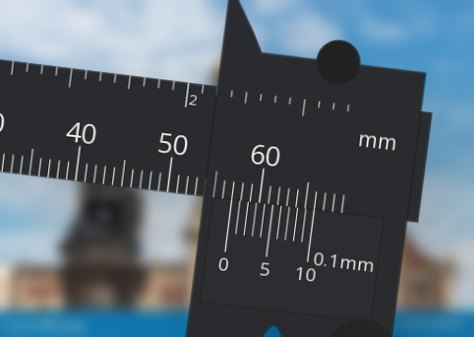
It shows 57.0 (mm)
